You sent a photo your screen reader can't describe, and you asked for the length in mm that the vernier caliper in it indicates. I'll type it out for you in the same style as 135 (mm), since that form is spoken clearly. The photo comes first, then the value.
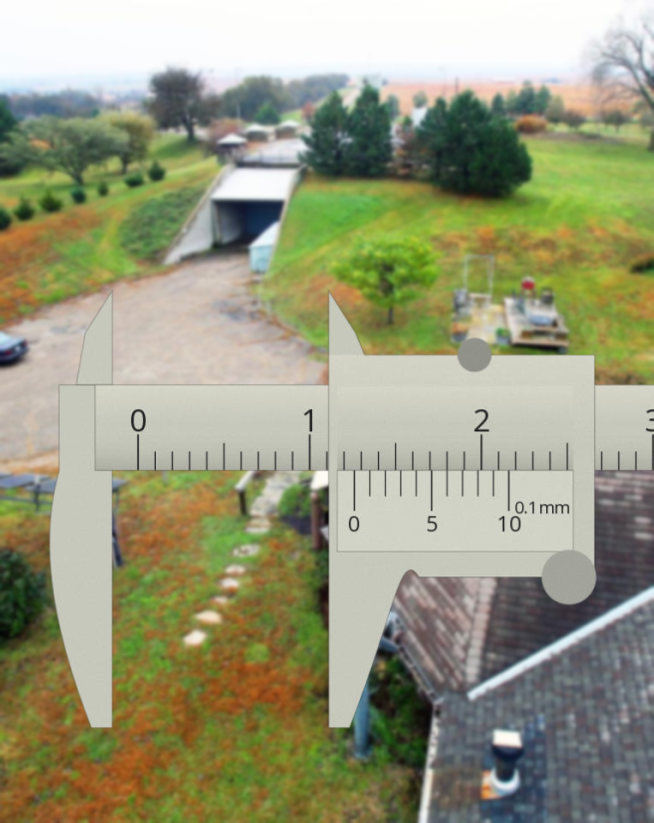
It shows 12.6 (mm)
